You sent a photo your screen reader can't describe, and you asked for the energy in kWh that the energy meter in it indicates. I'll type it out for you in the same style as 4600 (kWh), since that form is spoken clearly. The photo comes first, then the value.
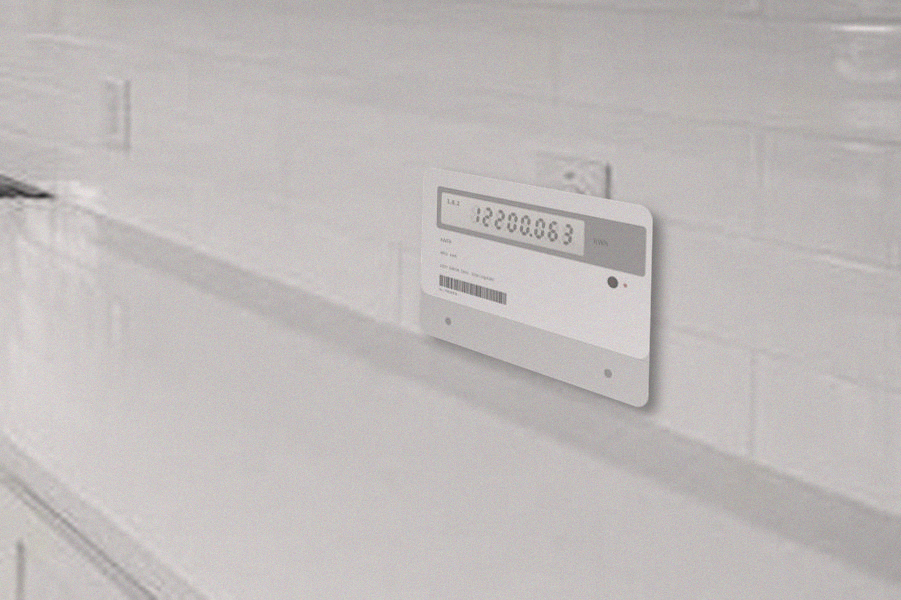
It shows 12200.063 (kWh)
